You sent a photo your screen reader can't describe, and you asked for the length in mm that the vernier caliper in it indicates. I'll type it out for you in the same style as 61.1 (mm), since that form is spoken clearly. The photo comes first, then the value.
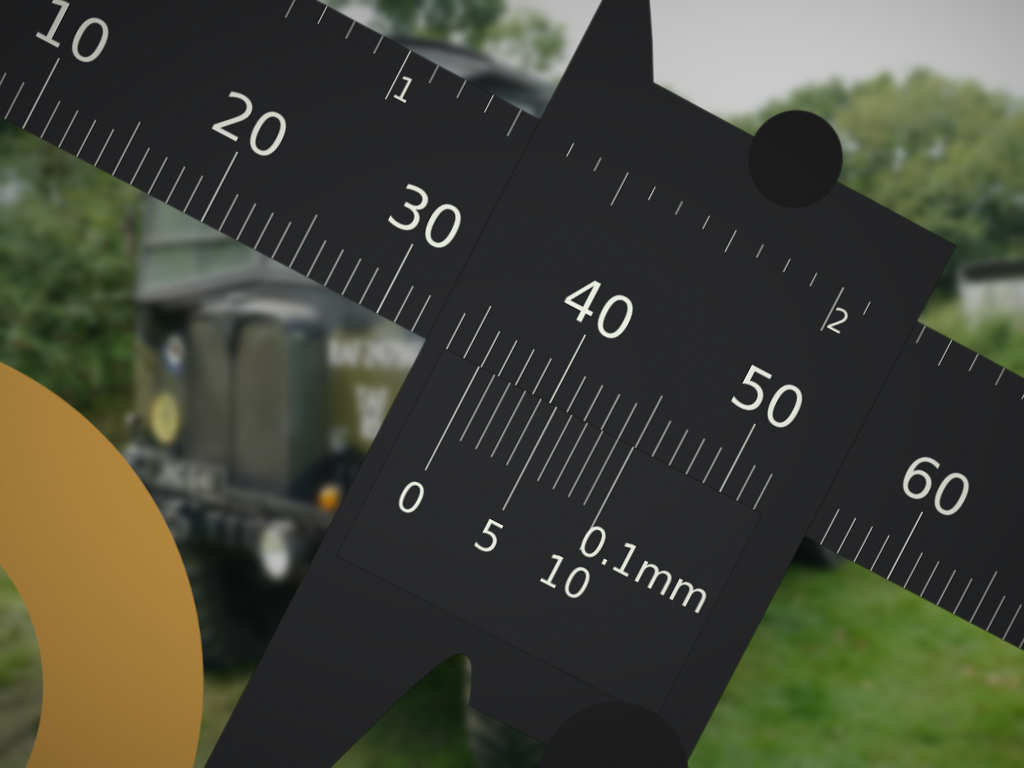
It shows 35.9 (mm)
